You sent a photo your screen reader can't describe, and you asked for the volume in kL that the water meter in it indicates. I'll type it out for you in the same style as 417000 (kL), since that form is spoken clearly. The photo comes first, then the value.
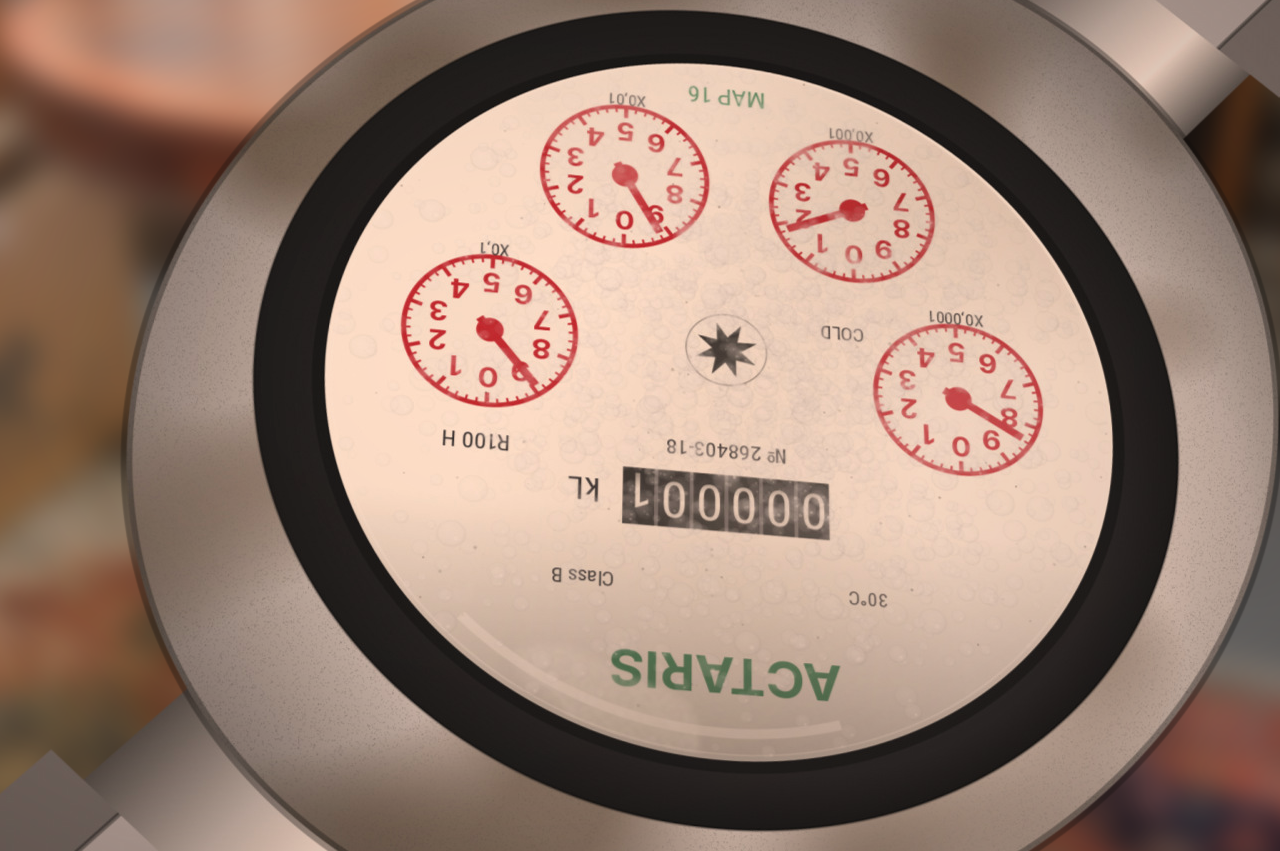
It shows 0.8918 (kL)
